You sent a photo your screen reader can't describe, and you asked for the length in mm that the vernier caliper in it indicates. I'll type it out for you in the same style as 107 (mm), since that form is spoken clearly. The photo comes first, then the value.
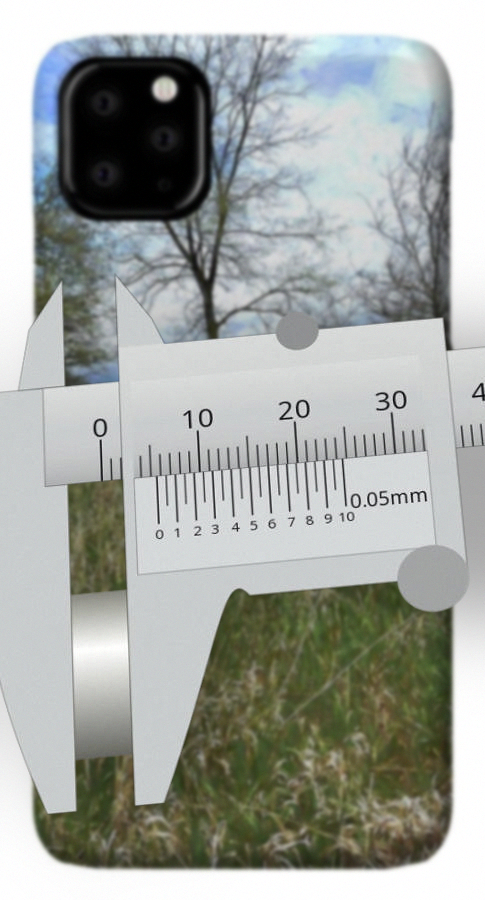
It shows 5.6 (mm)
